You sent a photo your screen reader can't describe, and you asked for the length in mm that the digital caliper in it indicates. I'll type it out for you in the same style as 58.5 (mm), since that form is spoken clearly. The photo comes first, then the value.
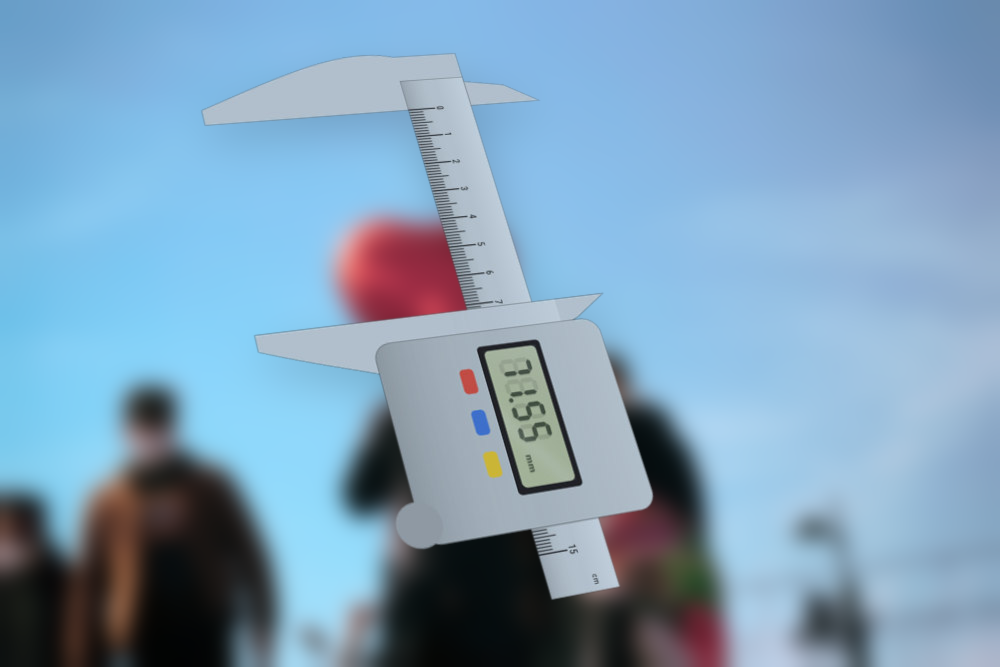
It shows 71.55 (mm)
